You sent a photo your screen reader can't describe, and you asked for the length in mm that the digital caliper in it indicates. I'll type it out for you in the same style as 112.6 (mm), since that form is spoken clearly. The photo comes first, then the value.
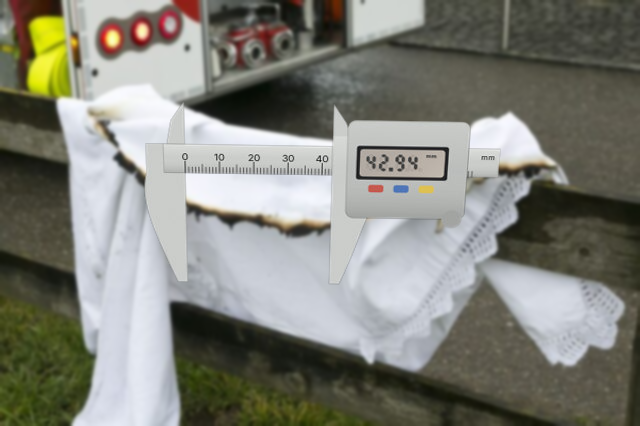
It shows 42.94 (mm)
